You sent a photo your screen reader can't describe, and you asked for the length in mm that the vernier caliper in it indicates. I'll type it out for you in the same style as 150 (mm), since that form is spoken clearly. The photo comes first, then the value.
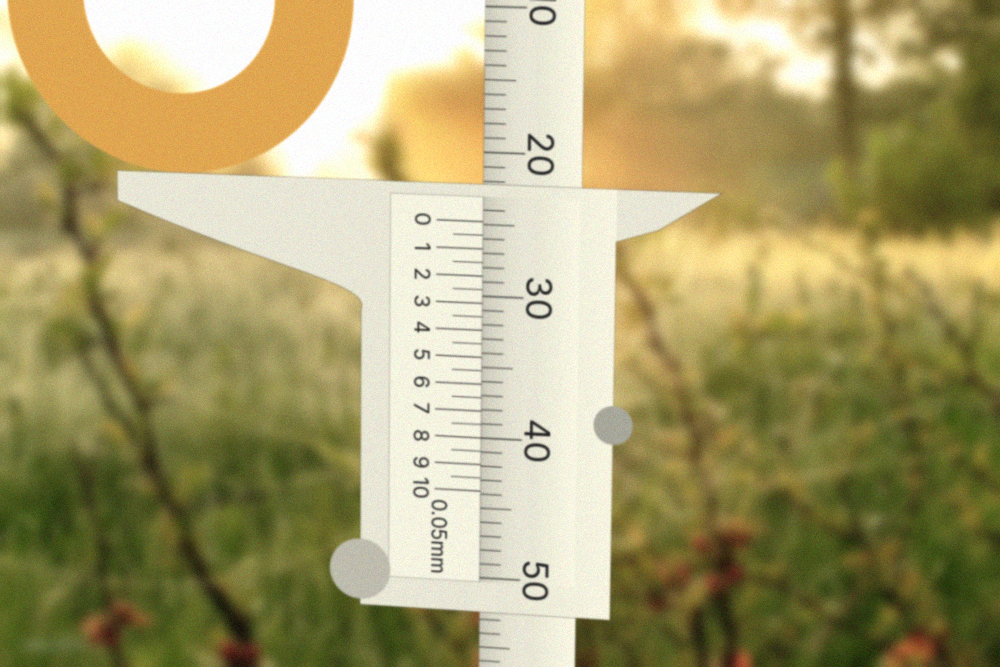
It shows 24.8 (mm)
